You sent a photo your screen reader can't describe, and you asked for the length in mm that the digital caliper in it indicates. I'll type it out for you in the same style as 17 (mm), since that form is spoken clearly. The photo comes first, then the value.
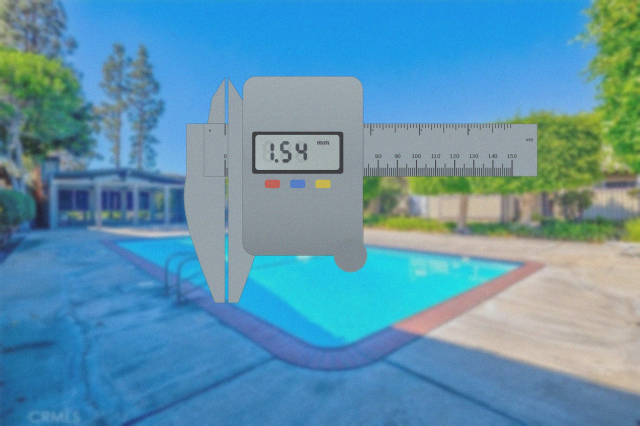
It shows 1.54 (mm)
